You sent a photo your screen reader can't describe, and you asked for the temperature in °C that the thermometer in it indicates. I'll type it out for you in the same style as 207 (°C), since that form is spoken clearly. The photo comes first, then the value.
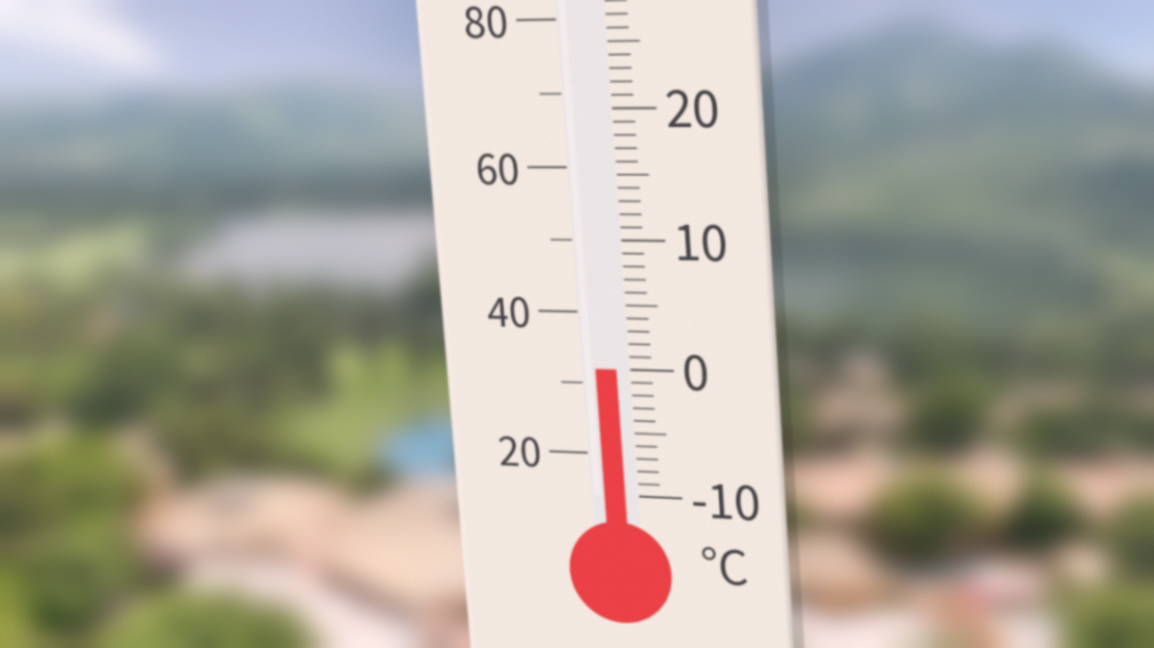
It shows 0 (°C)
